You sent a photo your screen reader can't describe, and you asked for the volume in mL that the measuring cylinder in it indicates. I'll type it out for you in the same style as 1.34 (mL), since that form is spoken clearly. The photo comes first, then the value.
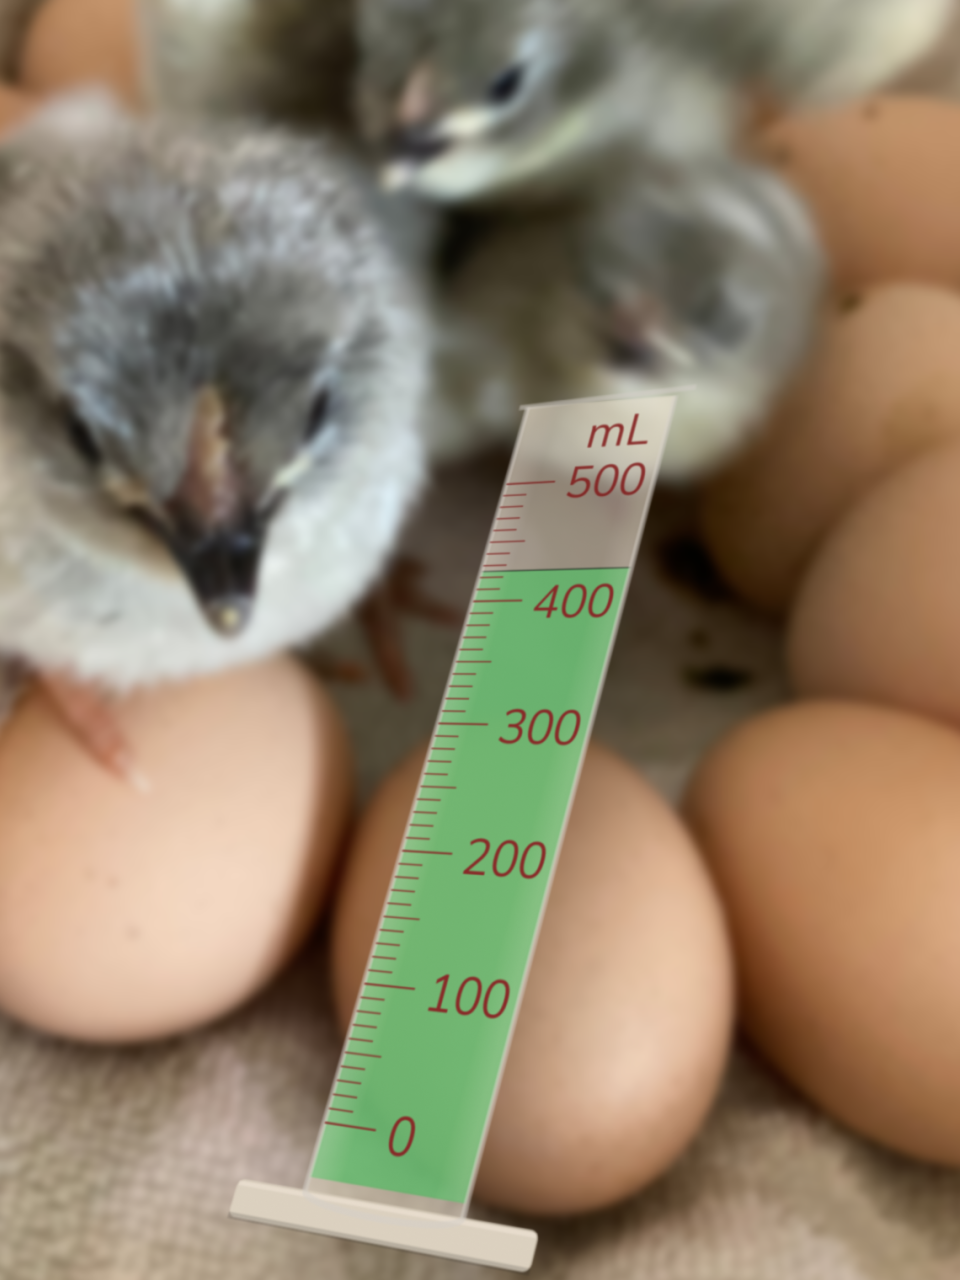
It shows 425 (mL)
